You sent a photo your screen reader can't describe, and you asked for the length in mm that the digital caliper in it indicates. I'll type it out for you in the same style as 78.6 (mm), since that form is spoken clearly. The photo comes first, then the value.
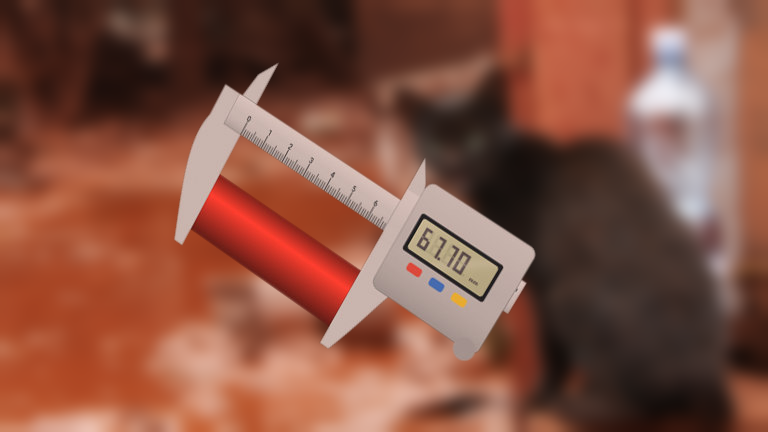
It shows 67.70 (mm)
